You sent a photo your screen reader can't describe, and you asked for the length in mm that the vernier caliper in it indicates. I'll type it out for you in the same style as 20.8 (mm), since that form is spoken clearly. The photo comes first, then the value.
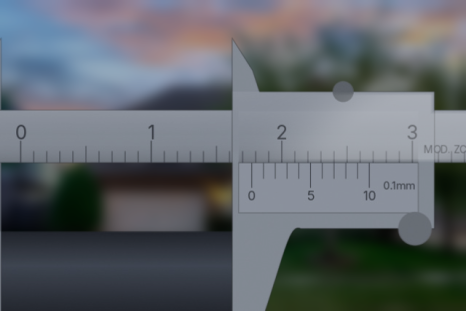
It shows 17.7 (mm)
